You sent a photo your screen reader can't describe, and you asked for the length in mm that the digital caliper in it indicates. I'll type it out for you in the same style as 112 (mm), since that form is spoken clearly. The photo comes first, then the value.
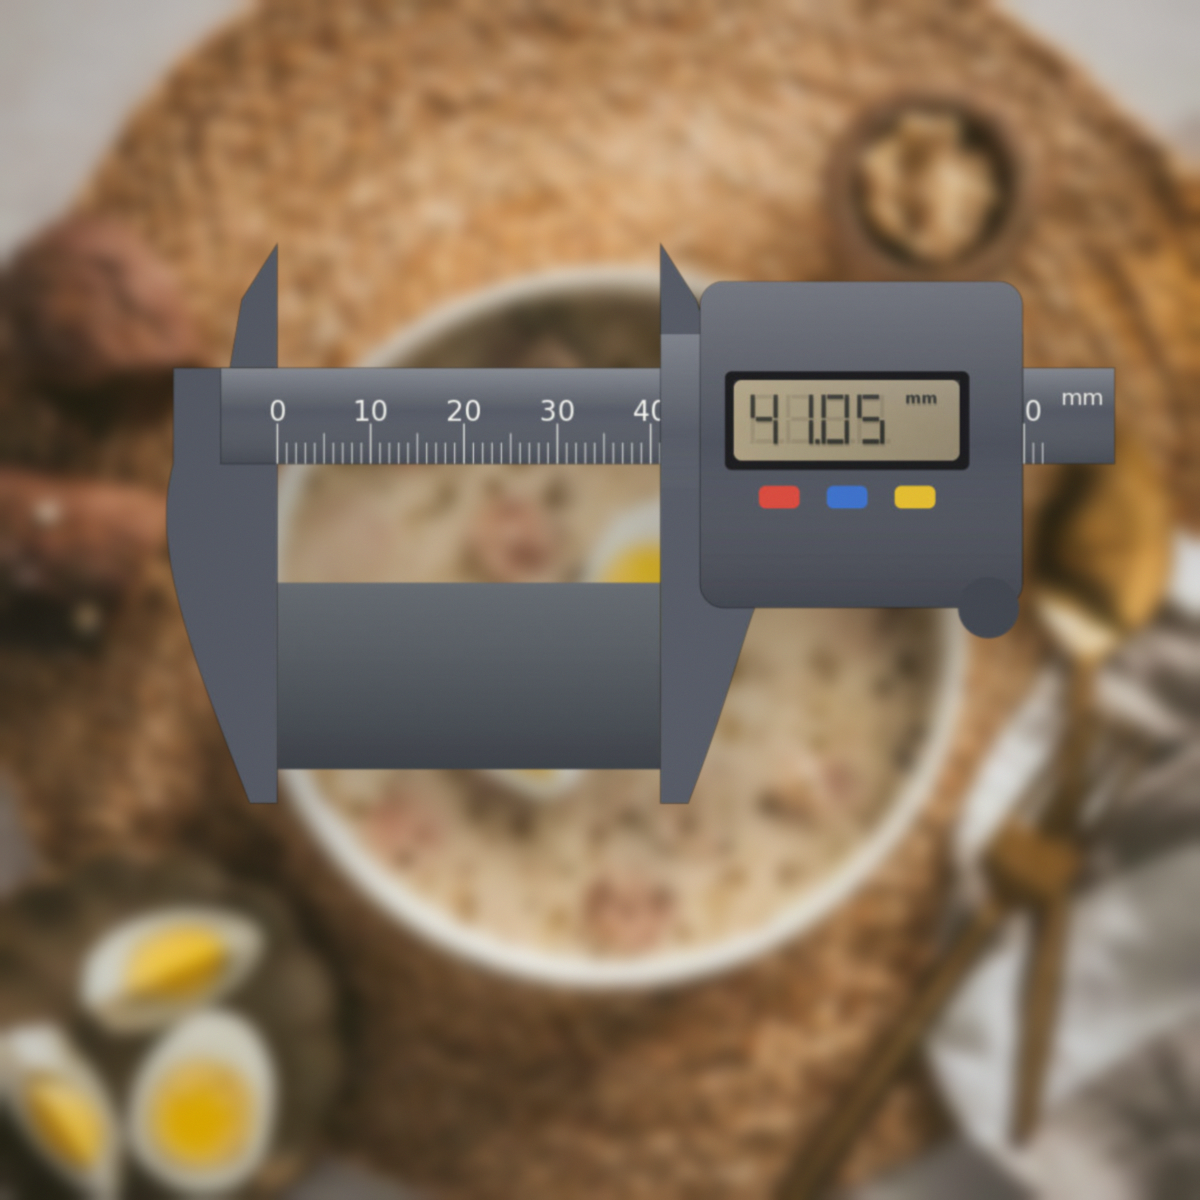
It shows 41.05 (mm)
